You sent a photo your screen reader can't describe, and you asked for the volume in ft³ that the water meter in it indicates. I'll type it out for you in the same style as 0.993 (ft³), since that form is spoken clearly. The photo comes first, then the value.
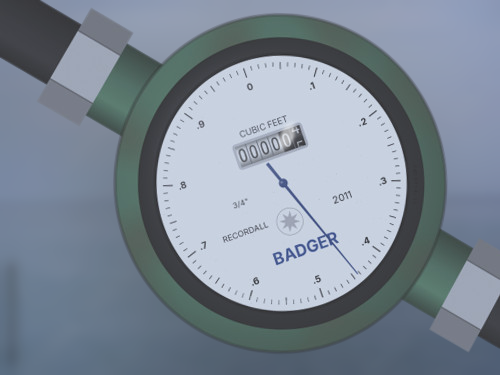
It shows 4.44 (ft³)
